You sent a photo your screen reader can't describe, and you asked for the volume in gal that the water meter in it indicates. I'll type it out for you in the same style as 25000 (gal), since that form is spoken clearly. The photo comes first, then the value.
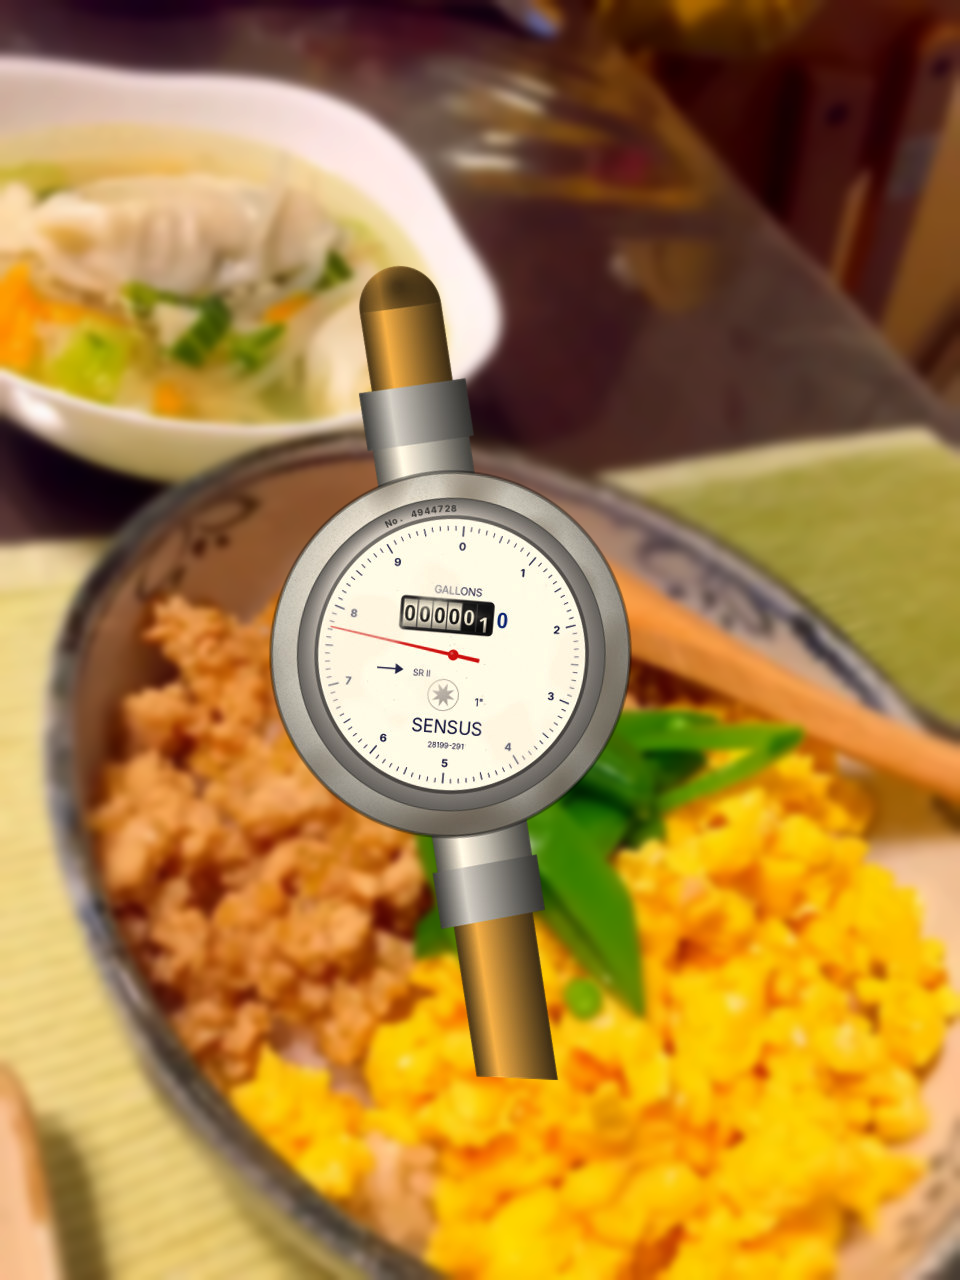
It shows 7.7 (gal)
